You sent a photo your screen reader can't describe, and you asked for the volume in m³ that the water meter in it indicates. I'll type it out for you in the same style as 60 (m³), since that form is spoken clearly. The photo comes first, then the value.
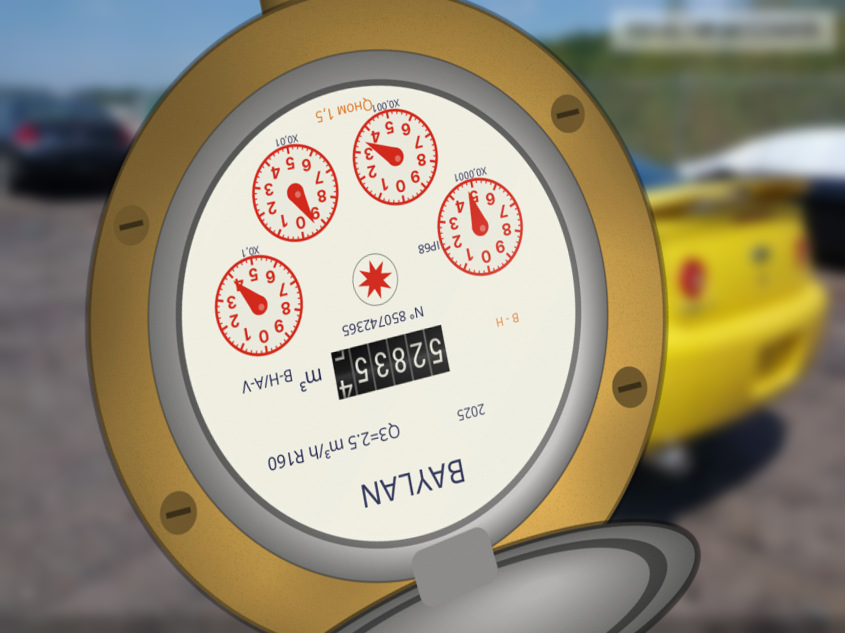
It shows 528354.3934 (m³)
